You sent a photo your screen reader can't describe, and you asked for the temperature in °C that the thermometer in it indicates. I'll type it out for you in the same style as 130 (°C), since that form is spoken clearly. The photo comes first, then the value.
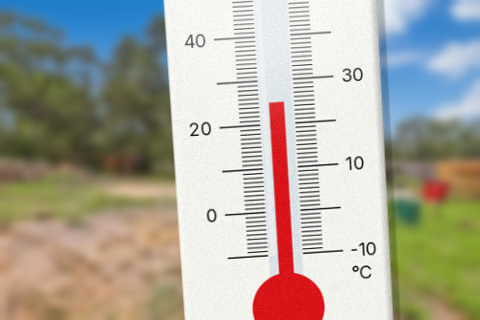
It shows 25 (°C)
